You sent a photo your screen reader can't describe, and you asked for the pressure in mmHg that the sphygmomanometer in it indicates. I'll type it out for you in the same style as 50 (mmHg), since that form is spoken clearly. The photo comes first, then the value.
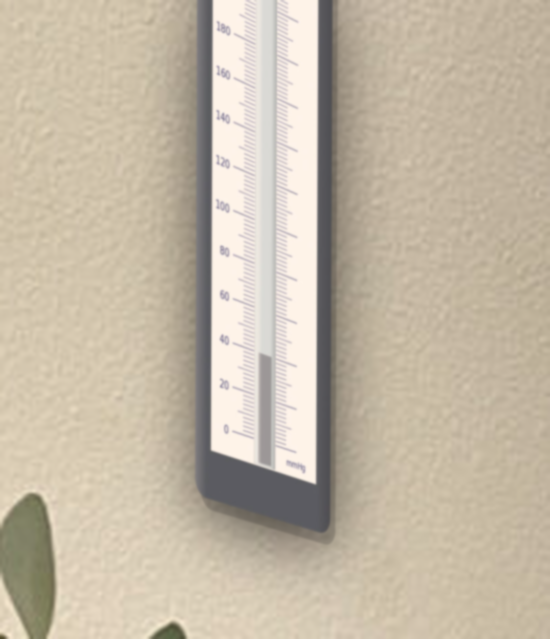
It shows 40 (mmHg)
